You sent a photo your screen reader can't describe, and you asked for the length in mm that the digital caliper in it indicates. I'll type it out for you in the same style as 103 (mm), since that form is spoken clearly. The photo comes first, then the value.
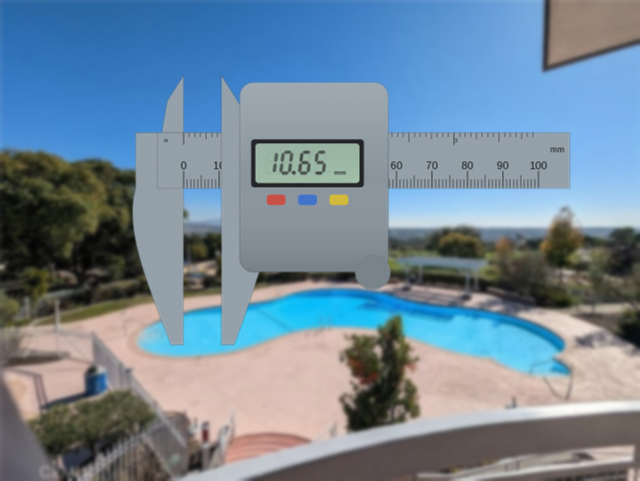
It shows 10.65 (mm)
